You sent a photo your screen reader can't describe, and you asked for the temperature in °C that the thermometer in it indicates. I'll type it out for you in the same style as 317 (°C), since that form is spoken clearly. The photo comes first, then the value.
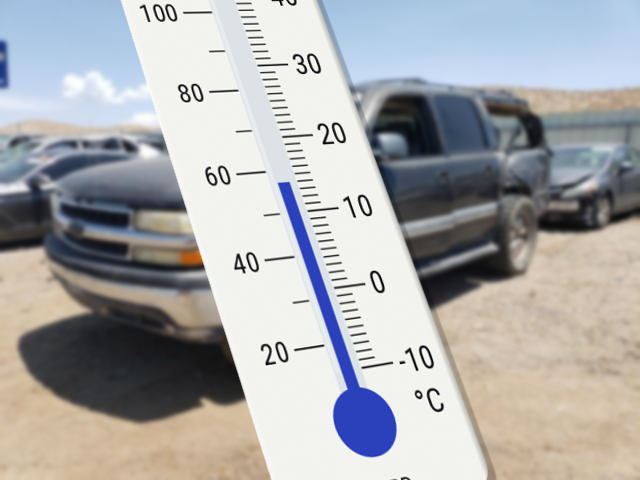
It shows 14 (°C)
